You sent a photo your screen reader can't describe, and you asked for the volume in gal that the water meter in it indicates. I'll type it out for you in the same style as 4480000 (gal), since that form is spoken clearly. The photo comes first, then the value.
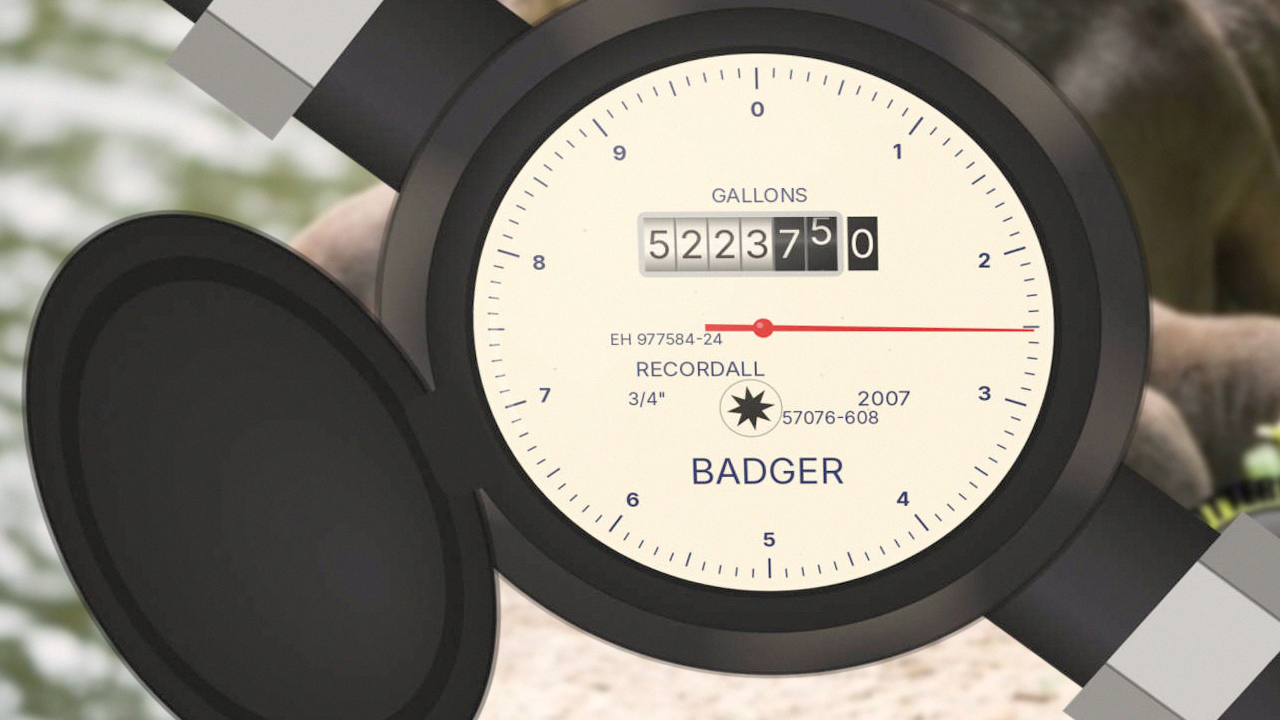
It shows 5223752.5 (gal)
